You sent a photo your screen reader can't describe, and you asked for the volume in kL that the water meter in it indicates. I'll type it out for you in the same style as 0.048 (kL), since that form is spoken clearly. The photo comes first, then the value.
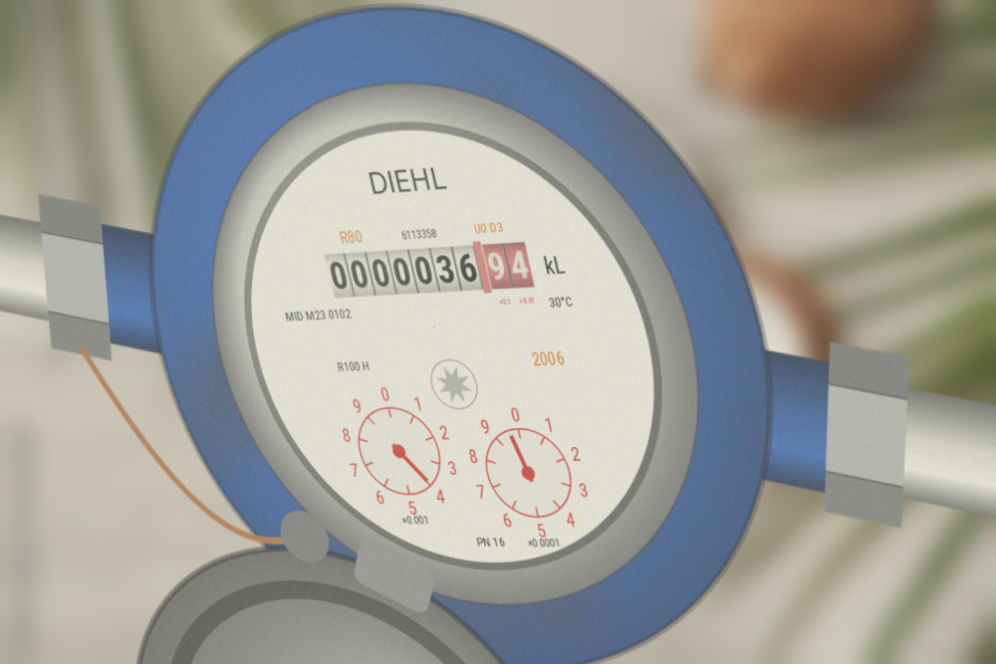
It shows 36.9439 (kL)
